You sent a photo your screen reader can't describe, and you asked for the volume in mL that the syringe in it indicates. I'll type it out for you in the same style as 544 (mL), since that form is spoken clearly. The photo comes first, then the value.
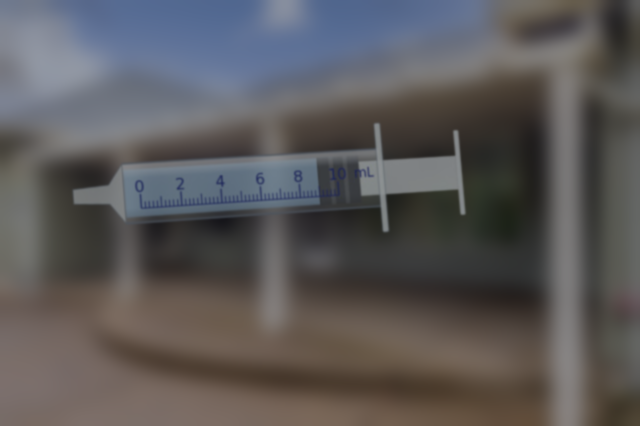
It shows 9 (mL)
